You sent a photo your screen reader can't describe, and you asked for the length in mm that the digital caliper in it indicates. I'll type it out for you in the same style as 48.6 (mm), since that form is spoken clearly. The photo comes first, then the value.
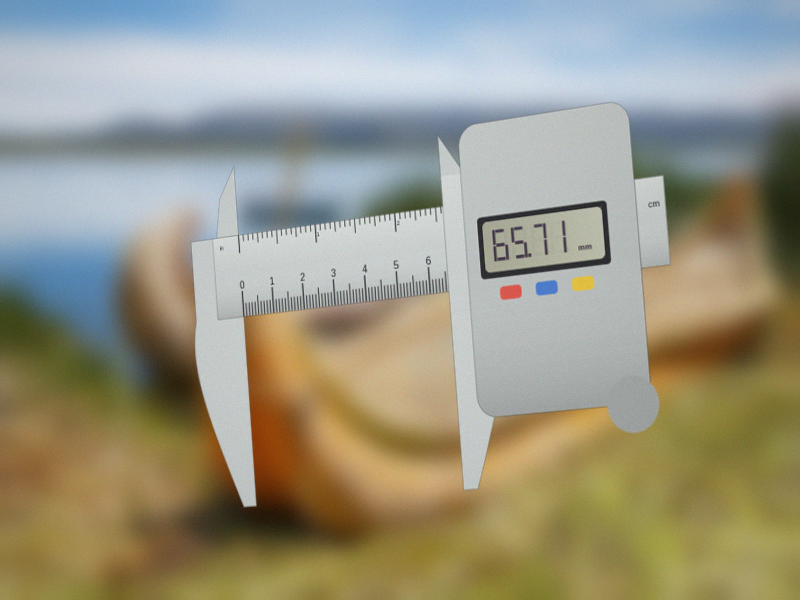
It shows 65.71 (mm)
